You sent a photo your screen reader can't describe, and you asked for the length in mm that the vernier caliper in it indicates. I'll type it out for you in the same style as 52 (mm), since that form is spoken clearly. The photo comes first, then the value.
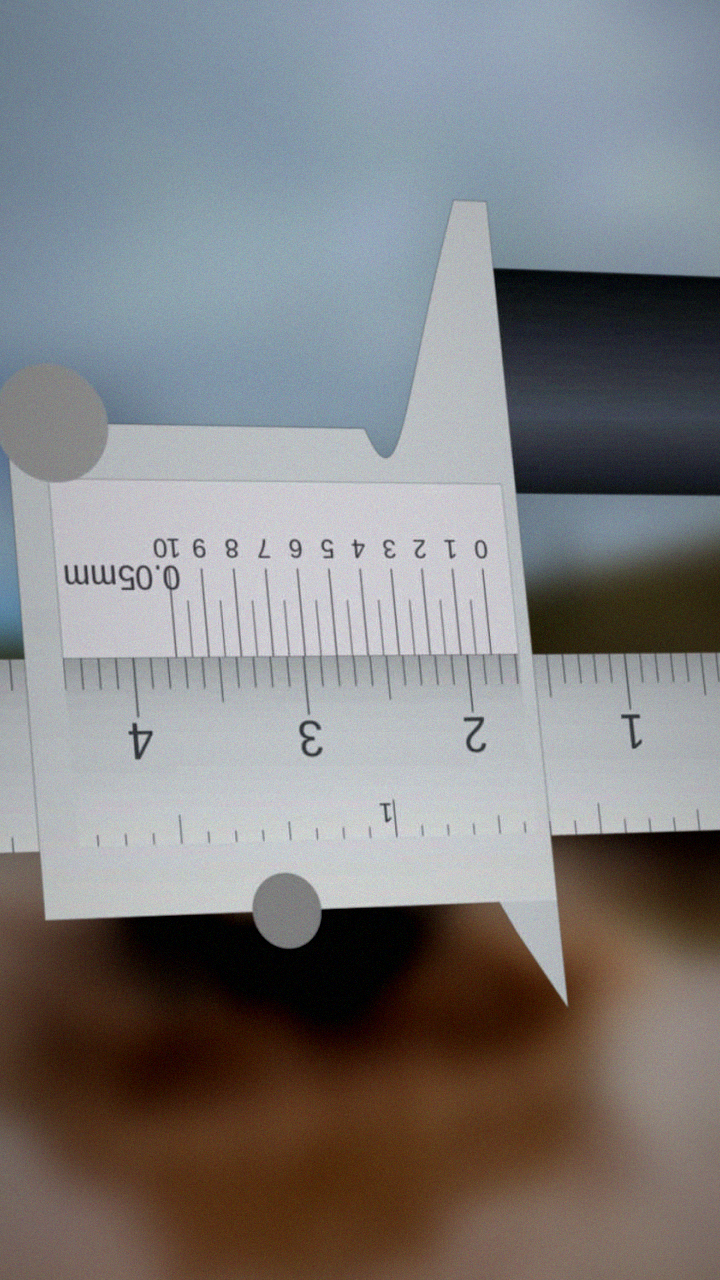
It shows 18.5 (mm)
